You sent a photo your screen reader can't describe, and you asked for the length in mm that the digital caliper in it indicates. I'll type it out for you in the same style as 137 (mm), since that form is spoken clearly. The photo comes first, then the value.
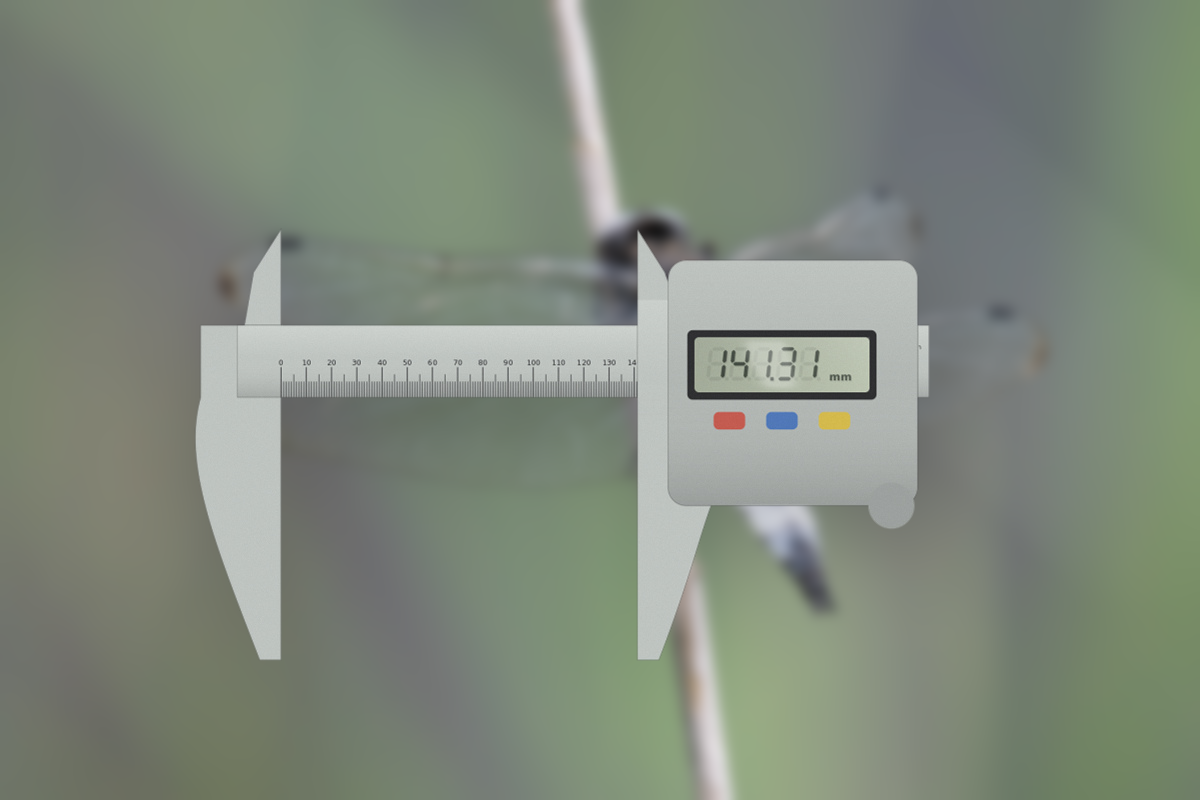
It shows 141.31 (mm)
